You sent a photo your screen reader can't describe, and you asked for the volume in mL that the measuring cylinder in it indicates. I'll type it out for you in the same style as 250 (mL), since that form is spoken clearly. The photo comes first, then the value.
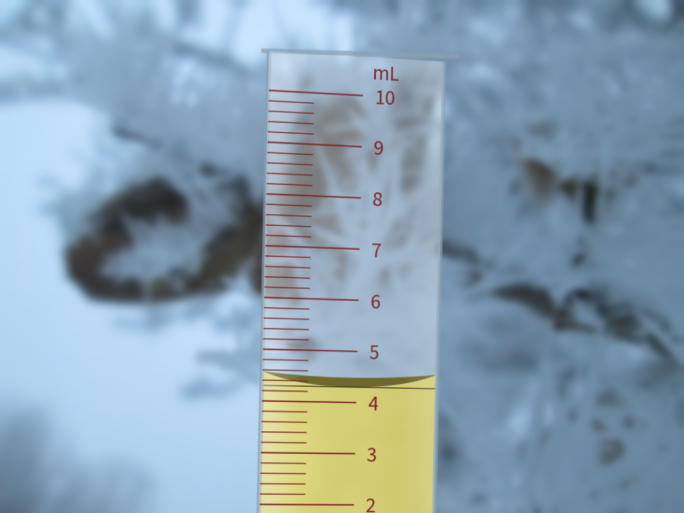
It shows 4.3 (mL)
